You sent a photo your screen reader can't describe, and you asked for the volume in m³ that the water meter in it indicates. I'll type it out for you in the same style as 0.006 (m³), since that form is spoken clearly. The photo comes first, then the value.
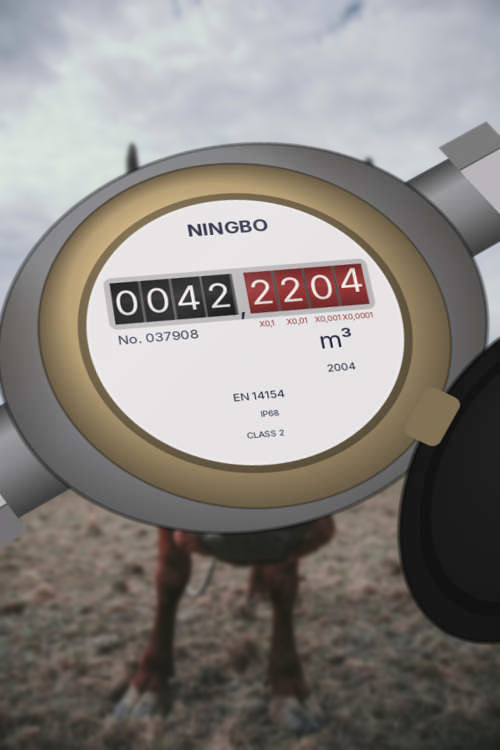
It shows 42.2204 (m³)
